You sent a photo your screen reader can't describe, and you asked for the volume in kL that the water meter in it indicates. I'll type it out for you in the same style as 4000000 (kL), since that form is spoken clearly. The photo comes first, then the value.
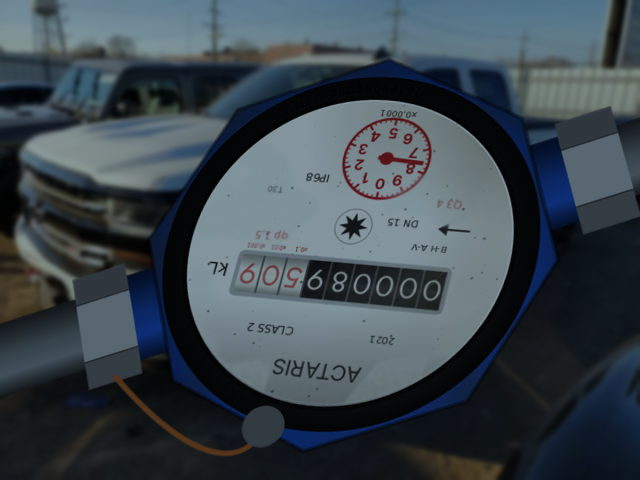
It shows 89.5097 (kL)
